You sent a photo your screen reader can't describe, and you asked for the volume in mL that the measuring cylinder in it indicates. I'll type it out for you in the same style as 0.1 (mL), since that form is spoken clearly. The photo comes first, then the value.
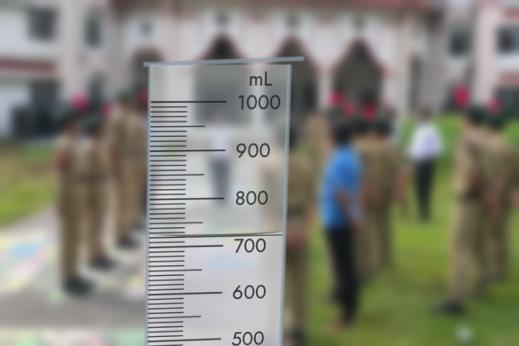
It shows 720 (mL)
